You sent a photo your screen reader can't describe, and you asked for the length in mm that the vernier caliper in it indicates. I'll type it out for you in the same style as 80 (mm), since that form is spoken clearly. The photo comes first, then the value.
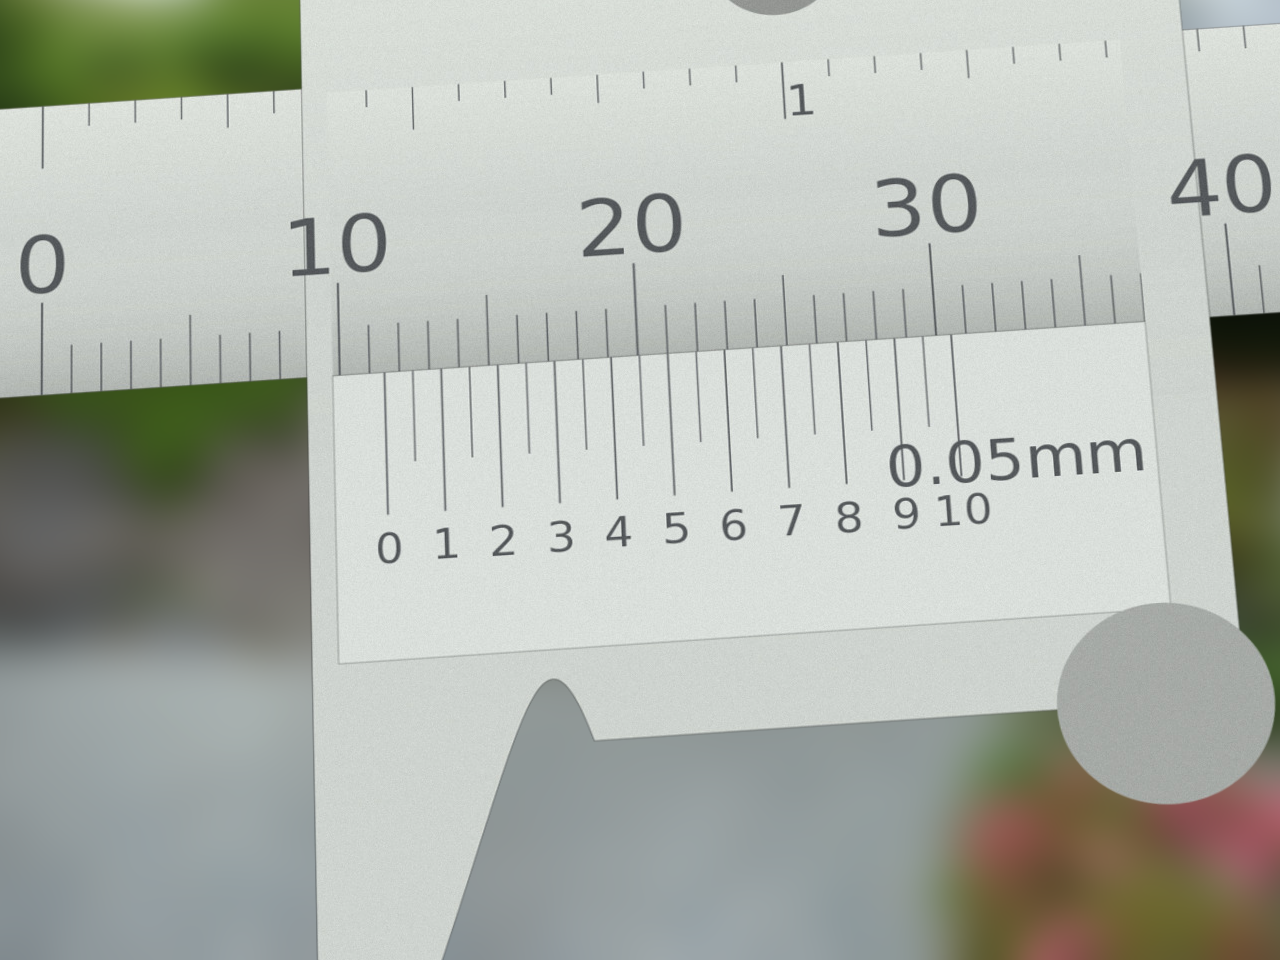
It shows 11.50 (mm)
